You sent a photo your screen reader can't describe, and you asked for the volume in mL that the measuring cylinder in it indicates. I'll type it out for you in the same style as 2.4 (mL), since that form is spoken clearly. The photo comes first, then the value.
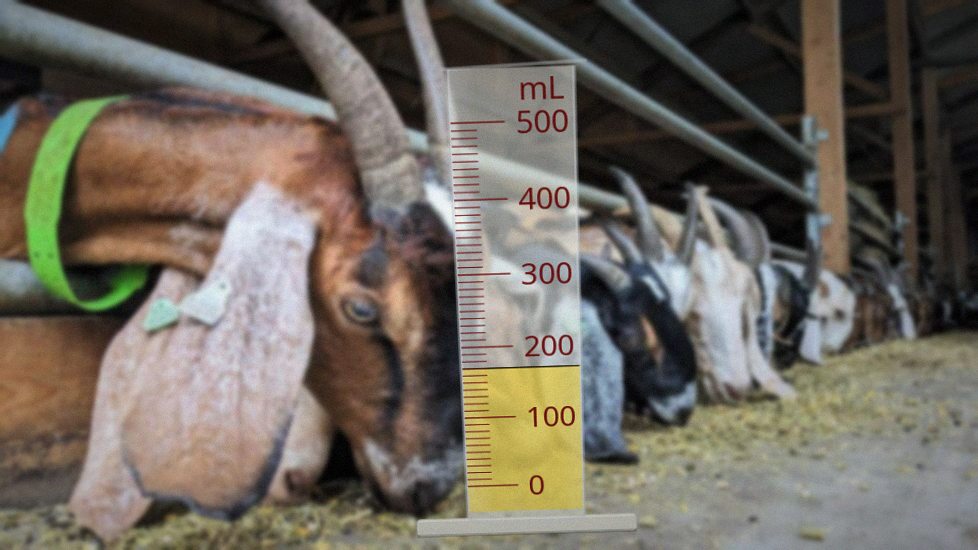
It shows 170 (mL)
